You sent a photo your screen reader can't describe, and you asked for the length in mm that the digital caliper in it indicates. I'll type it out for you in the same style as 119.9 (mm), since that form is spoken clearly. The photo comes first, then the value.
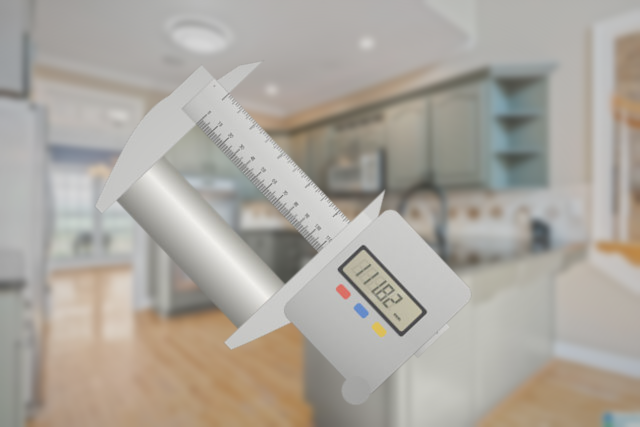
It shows 111.82 (mm)
